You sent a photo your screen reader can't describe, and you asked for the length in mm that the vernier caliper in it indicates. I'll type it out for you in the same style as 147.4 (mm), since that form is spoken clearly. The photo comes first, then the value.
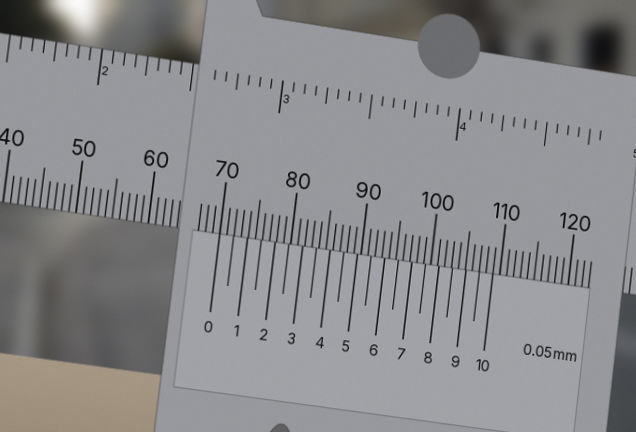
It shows 70.0 (mm)
